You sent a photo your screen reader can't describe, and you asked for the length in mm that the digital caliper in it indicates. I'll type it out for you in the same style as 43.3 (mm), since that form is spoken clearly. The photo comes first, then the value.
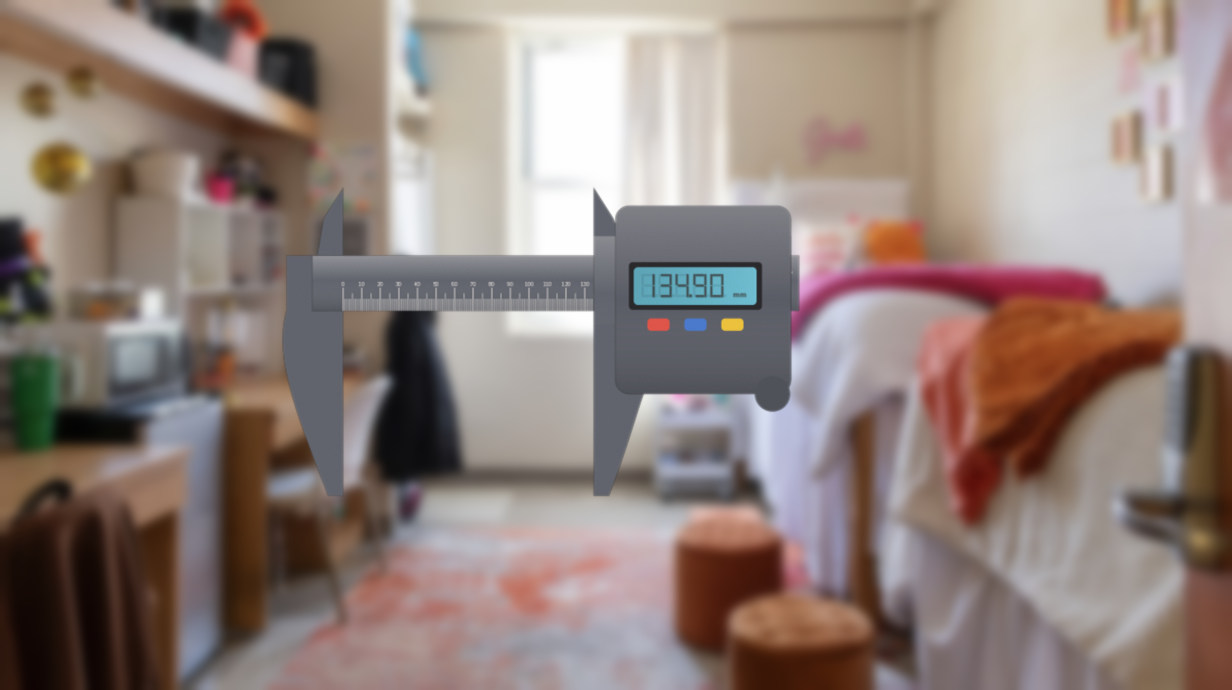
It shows 134.90 (mm)
